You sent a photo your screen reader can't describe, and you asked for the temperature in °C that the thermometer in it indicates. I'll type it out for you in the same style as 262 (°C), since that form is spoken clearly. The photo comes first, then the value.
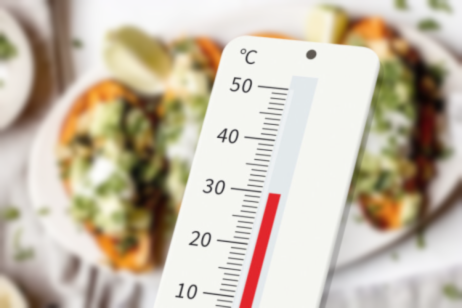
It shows 30 (°C)
